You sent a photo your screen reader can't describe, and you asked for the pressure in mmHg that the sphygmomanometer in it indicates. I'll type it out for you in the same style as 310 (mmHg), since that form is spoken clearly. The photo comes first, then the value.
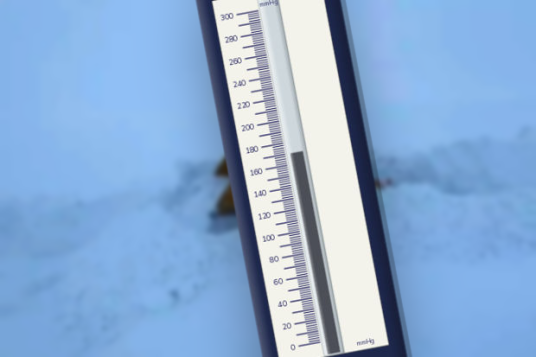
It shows 170 (mmHg)
